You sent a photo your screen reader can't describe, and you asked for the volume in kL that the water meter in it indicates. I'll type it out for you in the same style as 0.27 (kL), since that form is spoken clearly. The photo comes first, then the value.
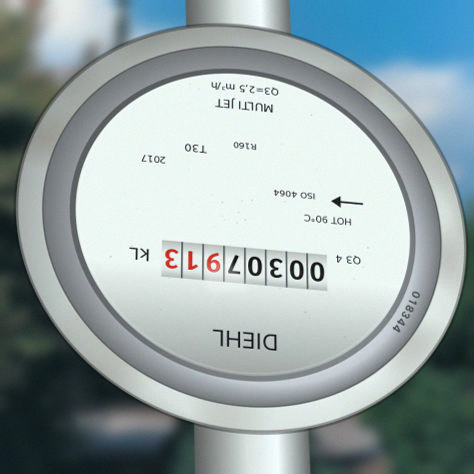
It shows 307.913 (kL)
